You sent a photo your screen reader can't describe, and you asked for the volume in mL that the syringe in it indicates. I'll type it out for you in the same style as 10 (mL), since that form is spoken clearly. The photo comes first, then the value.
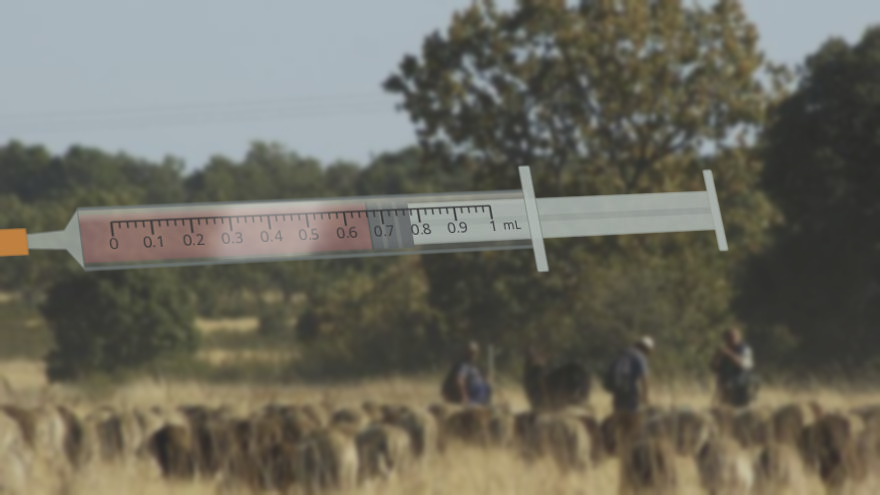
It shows 0.66 (mL)
